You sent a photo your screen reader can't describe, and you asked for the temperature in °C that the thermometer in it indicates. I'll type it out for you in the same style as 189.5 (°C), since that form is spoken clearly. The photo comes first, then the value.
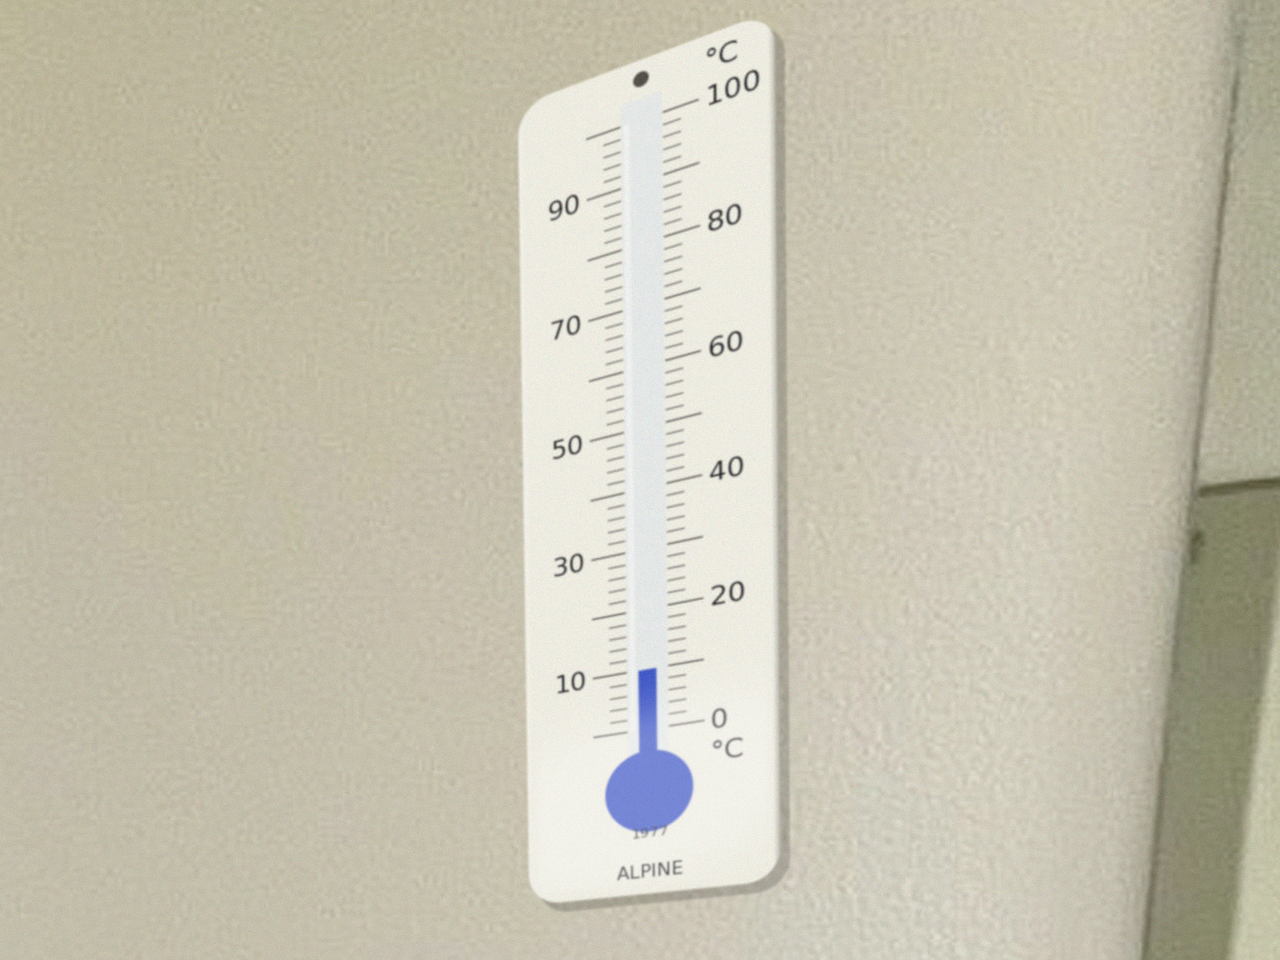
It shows 10 (°C)
